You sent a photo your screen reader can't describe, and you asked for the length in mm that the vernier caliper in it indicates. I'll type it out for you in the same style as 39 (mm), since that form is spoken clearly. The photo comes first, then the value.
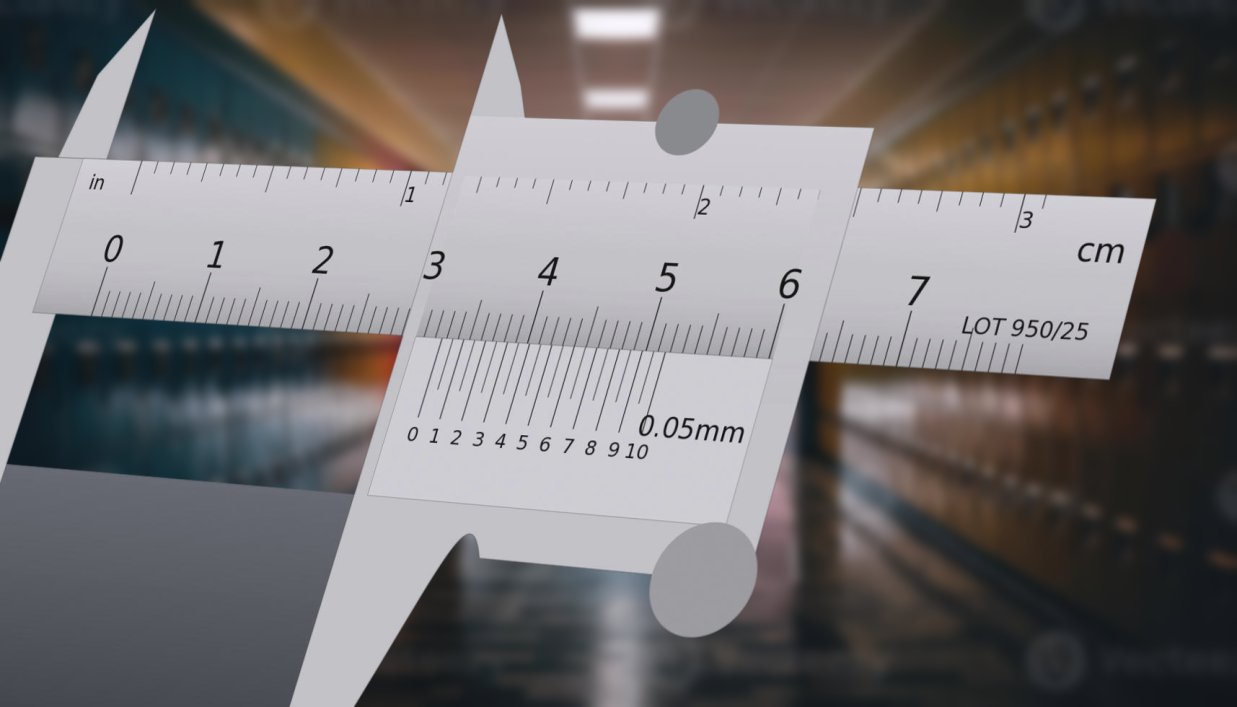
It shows 32.6 (mm)
